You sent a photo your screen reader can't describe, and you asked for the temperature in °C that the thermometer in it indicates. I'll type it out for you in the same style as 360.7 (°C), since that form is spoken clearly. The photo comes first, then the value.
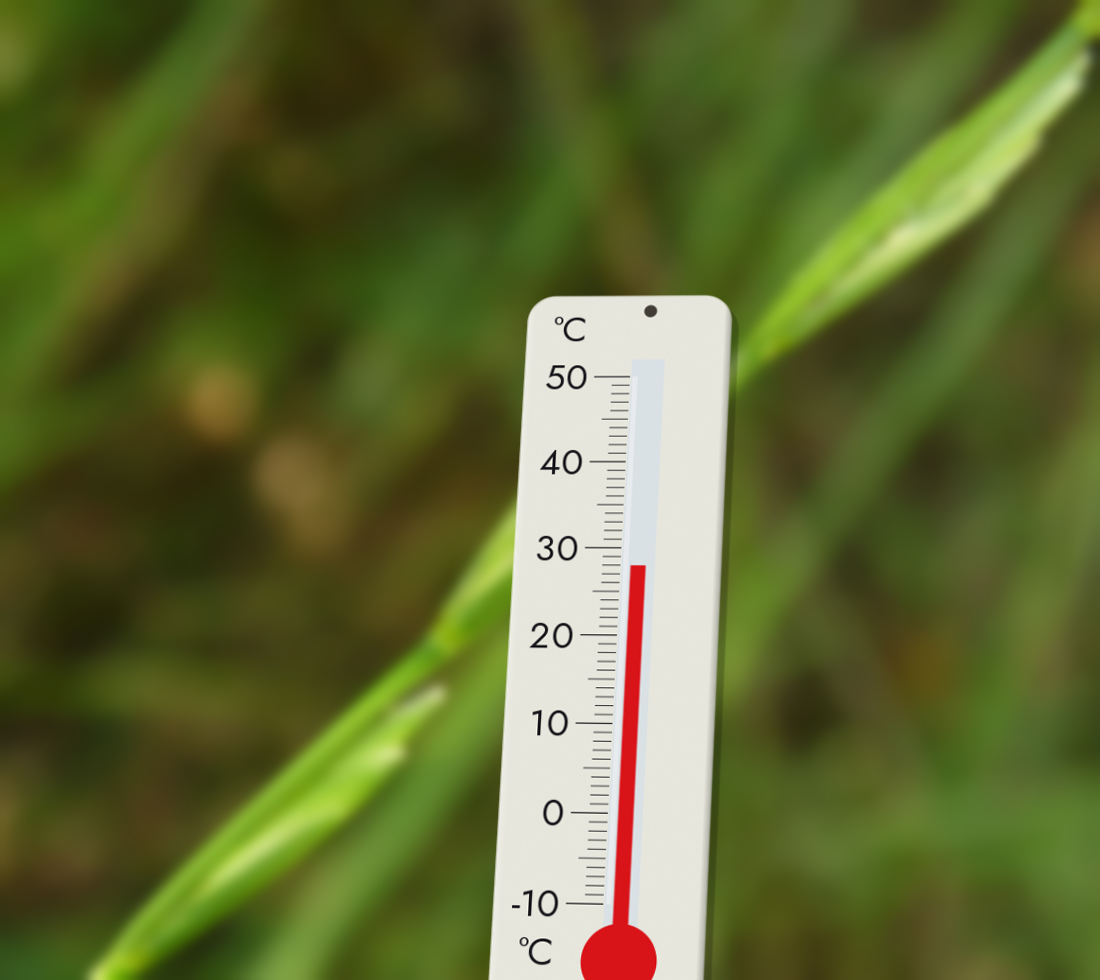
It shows 28 (°C)
